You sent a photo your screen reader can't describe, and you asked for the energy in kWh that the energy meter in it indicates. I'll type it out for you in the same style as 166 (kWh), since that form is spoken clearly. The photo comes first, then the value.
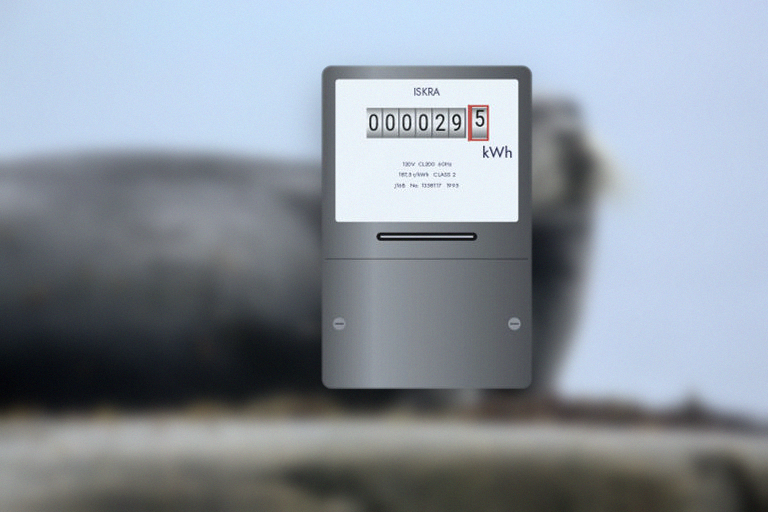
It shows 29.5 (kWh)
